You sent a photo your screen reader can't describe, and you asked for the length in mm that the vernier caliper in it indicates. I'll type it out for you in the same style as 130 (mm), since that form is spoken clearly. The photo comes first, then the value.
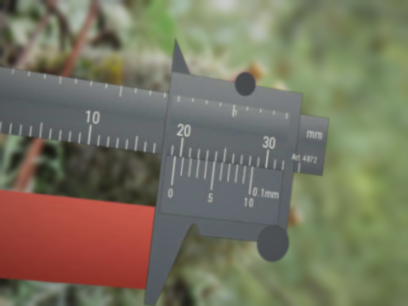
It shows 19.4 (mm)
